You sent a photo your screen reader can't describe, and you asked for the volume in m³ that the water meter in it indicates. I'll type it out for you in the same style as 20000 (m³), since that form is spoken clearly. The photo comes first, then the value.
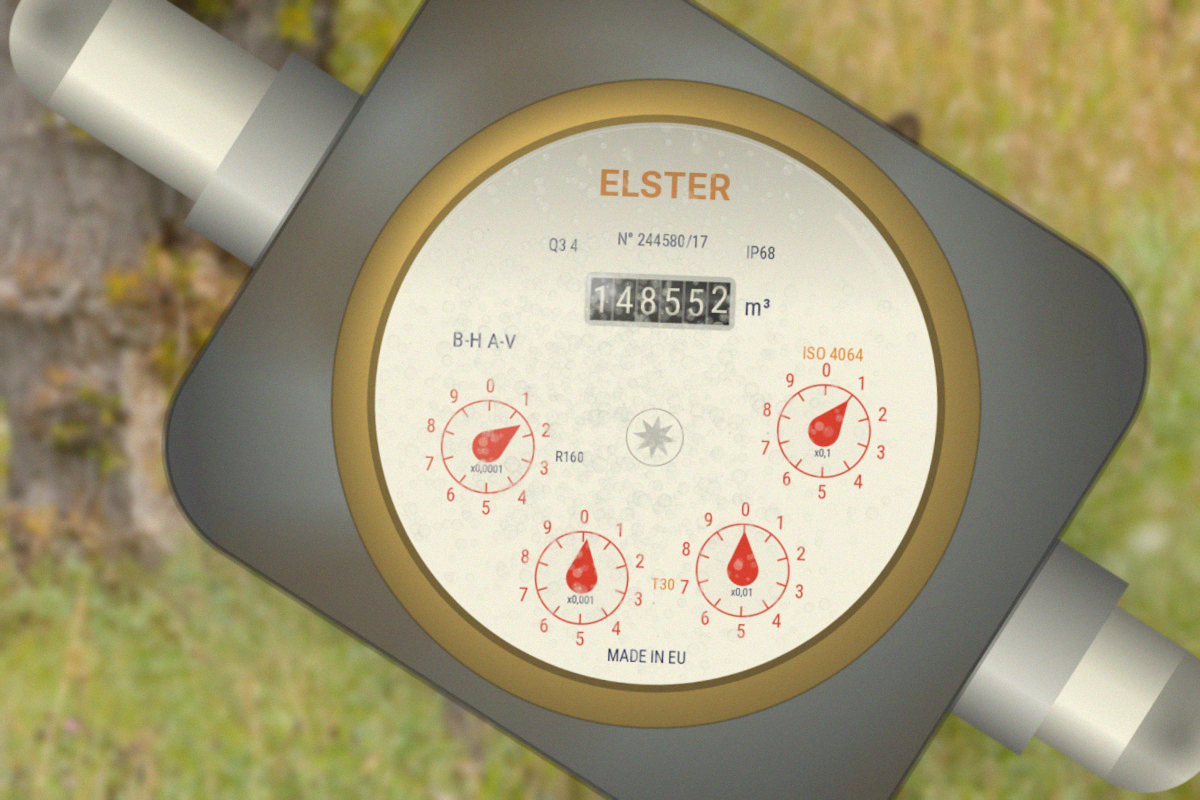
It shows 148552.1001 (m³)
